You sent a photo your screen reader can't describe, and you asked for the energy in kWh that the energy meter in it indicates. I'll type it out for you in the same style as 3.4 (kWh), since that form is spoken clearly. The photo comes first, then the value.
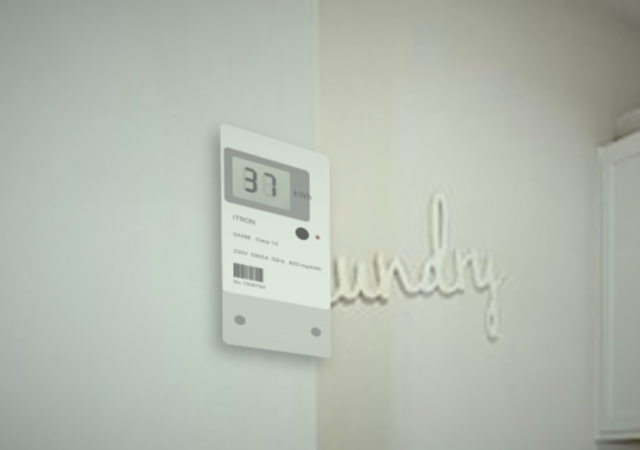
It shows 37 (kWh)
